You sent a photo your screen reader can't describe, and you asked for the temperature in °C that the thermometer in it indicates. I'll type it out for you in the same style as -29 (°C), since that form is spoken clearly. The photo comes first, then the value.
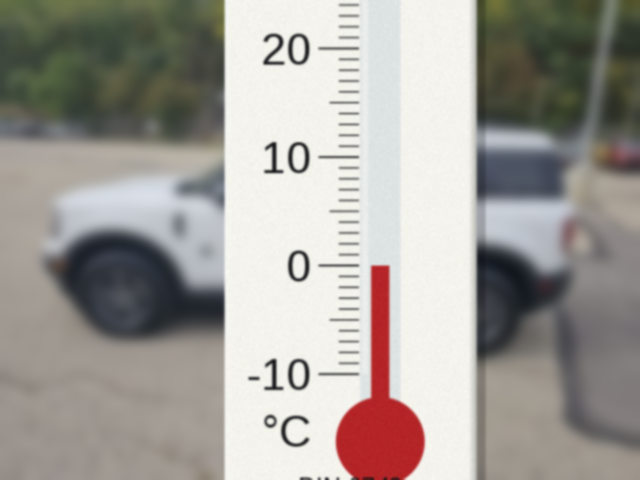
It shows 0 (°C)
